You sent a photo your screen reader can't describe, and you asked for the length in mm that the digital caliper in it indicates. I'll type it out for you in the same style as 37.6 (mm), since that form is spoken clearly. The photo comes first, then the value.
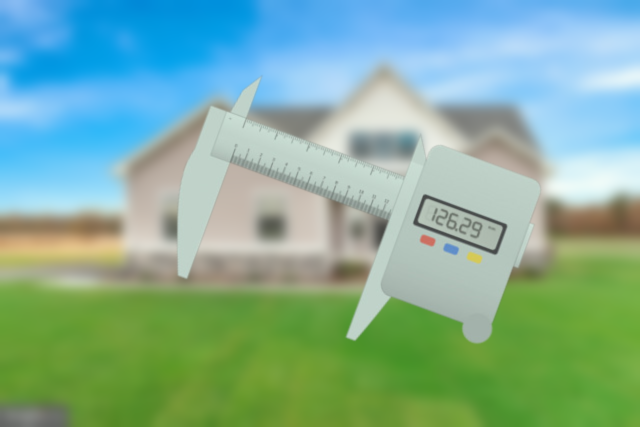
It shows 126.29 (mm)
